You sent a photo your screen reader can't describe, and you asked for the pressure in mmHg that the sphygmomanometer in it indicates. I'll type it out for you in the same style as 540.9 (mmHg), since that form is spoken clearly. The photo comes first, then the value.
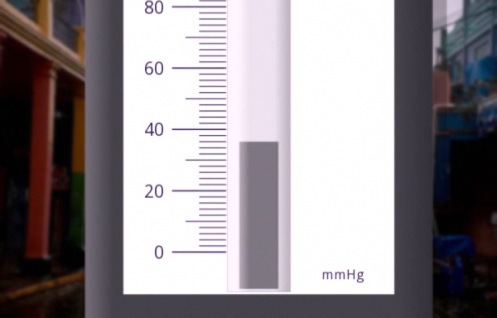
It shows 36 (mmHg)
